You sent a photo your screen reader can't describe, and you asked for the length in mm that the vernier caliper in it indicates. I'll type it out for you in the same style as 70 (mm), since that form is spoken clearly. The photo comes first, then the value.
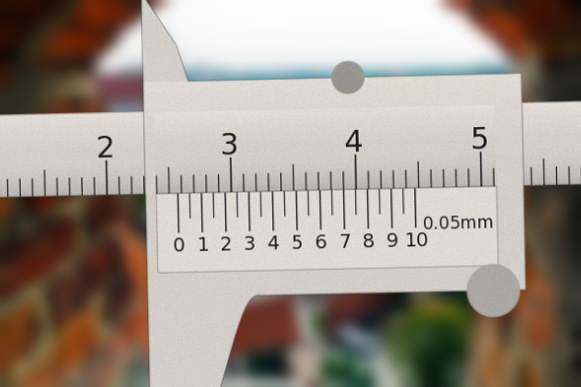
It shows 25.7 (mm)
